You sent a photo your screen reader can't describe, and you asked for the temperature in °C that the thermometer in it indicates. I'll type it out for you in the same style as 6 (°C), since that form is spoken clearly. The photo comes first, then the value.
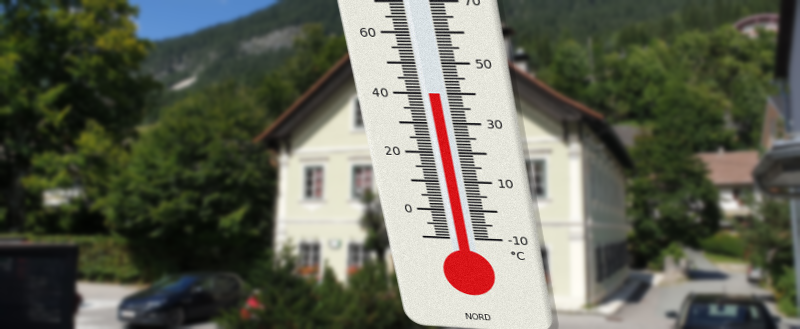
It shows 40 (°C)
